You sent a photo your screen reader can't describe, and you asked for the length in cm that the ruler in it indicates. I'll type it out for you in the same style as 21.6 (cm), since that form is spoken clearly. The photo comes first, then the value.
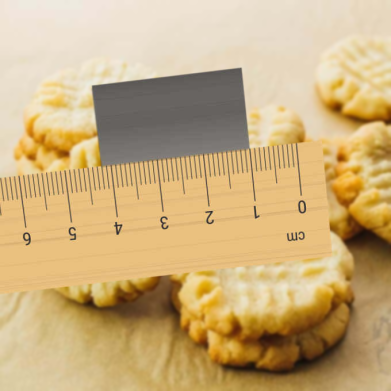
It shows 3.2 (cm)
